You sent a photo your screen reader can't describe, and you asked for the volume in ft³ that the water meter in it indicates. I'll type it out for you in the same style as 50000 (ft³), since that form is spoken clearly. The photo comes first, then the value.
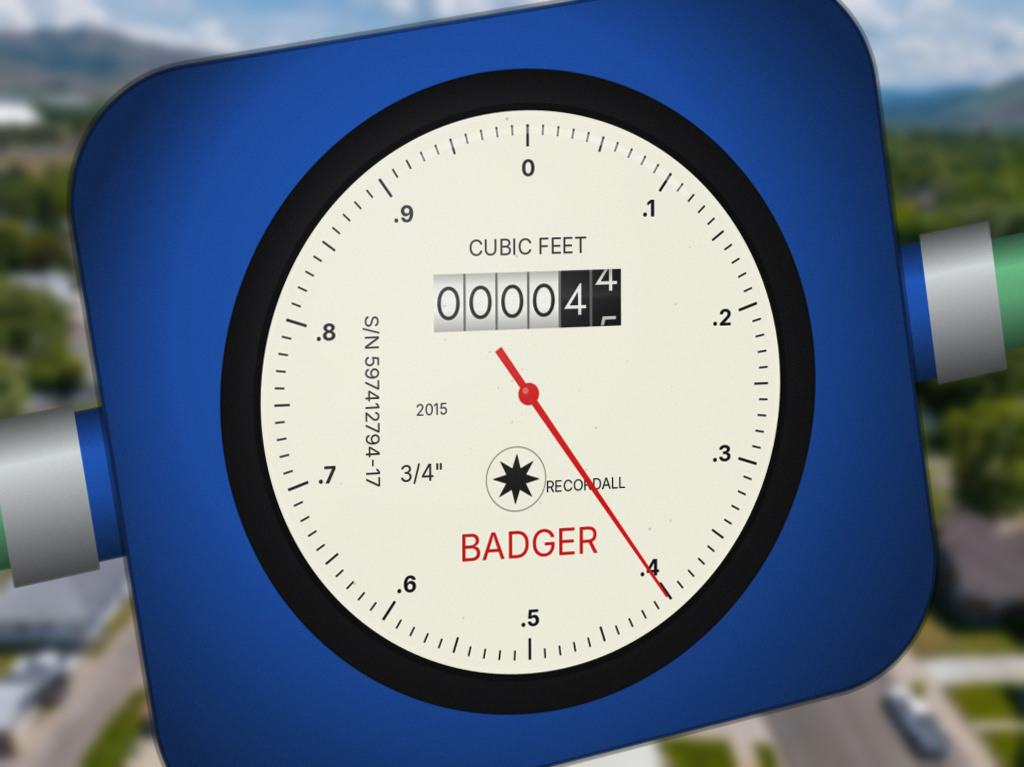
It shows 44.40 (ft³)
